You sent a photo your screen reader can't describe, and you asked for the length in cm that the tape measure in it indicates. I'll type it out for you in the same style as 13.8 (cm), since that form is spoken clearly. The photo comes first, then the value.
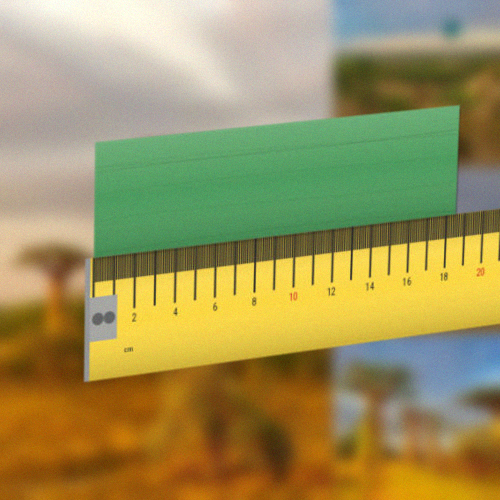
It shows 18.5 (cm)
